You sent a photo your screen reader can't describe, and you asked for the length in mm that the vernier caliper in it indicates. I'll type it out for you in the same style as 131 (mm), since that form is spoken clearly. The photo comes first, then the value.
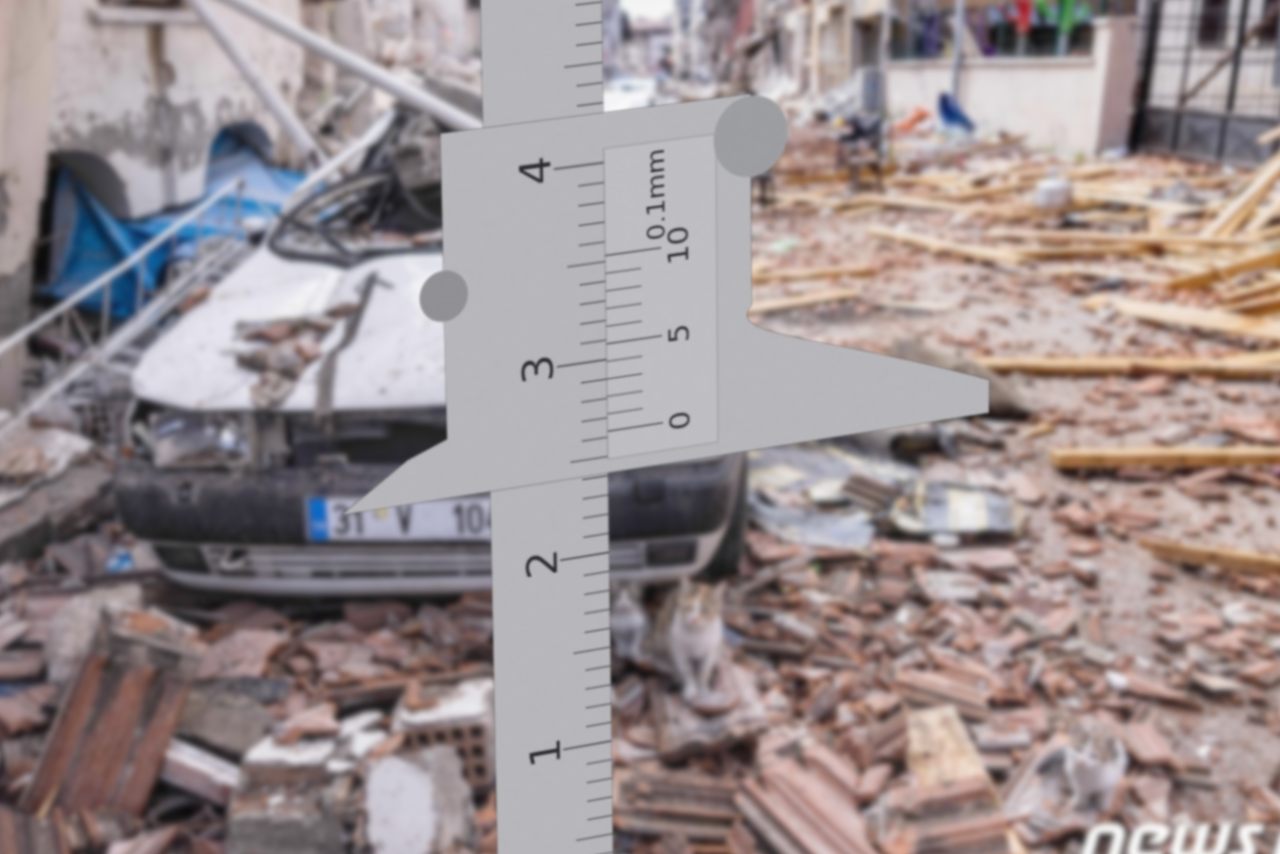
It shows 26.3 (mm)
